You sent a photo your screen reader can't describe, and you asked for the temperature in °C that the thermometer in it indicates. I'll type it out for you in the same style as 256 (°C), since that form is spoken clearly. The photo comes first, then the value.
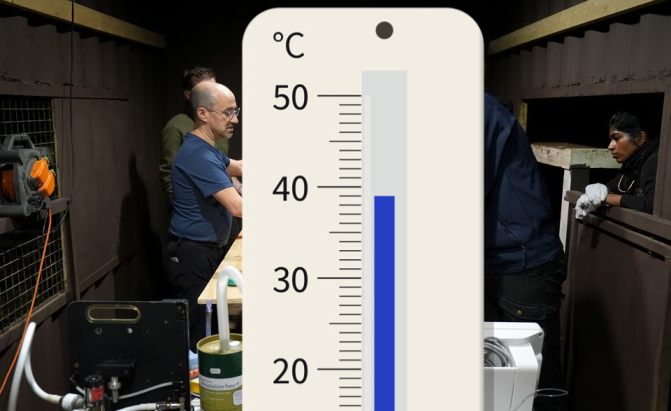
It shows 39 (°C)
